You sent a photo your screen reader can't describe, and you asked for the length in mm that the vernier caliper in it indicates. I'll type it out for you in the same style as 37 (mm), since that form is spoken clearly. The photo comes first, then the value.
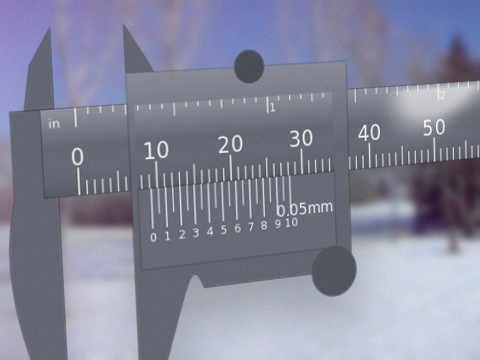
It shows 9.2 (mm)
